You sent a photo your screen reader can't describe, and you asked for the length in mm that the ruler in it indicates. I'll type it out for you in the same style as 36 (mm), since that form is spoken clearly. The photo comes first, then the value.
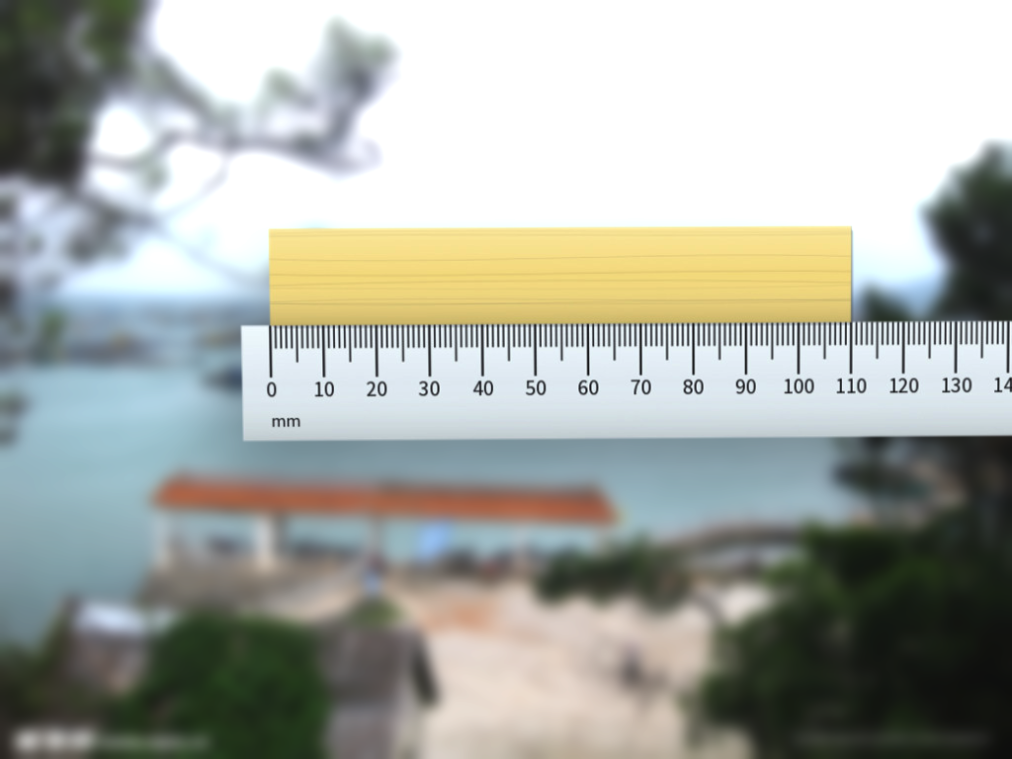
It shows 110 (mm)
